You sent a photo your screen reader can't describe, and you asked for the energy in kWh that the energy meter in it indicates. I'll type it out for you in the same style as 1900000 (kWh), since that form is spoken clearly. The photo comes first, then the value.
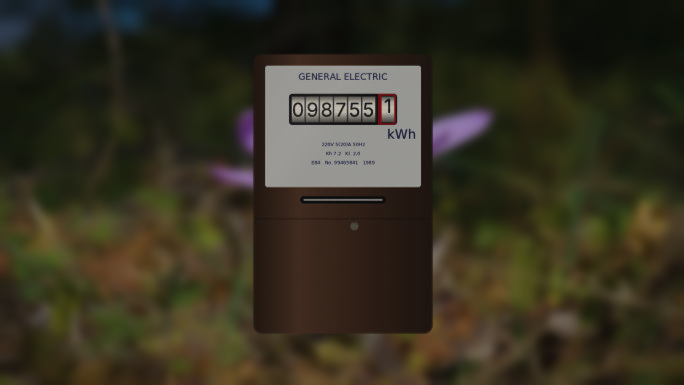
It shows 98755.1 (kWh)
